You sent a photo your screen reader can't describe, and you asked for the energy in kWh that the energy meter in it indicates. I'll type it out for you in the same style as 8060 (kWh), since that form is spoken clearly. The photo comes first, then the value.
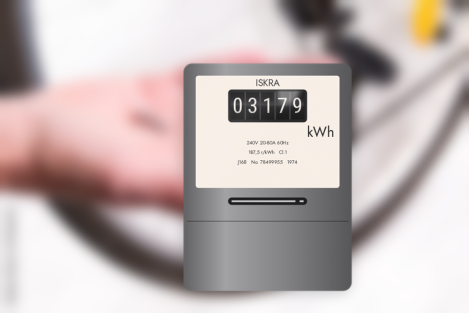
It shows 3179 (kWh)
